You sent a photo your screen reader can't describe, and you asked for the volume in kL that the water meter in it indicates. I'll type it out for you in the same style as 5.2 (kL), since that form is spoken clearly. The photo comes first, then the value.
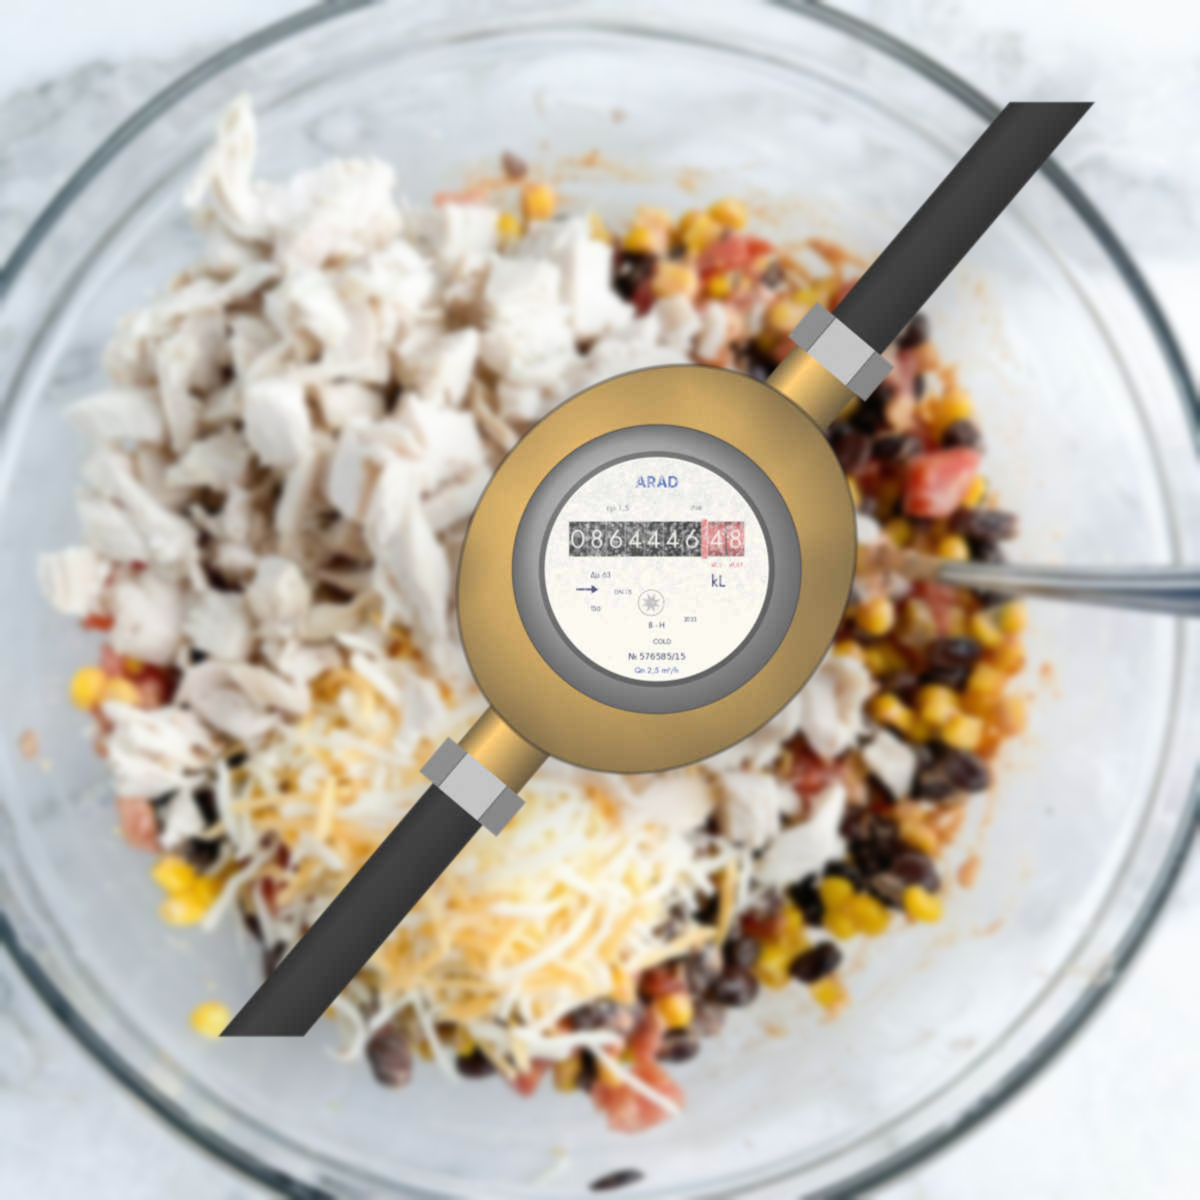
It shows 864446.48 (kL)
